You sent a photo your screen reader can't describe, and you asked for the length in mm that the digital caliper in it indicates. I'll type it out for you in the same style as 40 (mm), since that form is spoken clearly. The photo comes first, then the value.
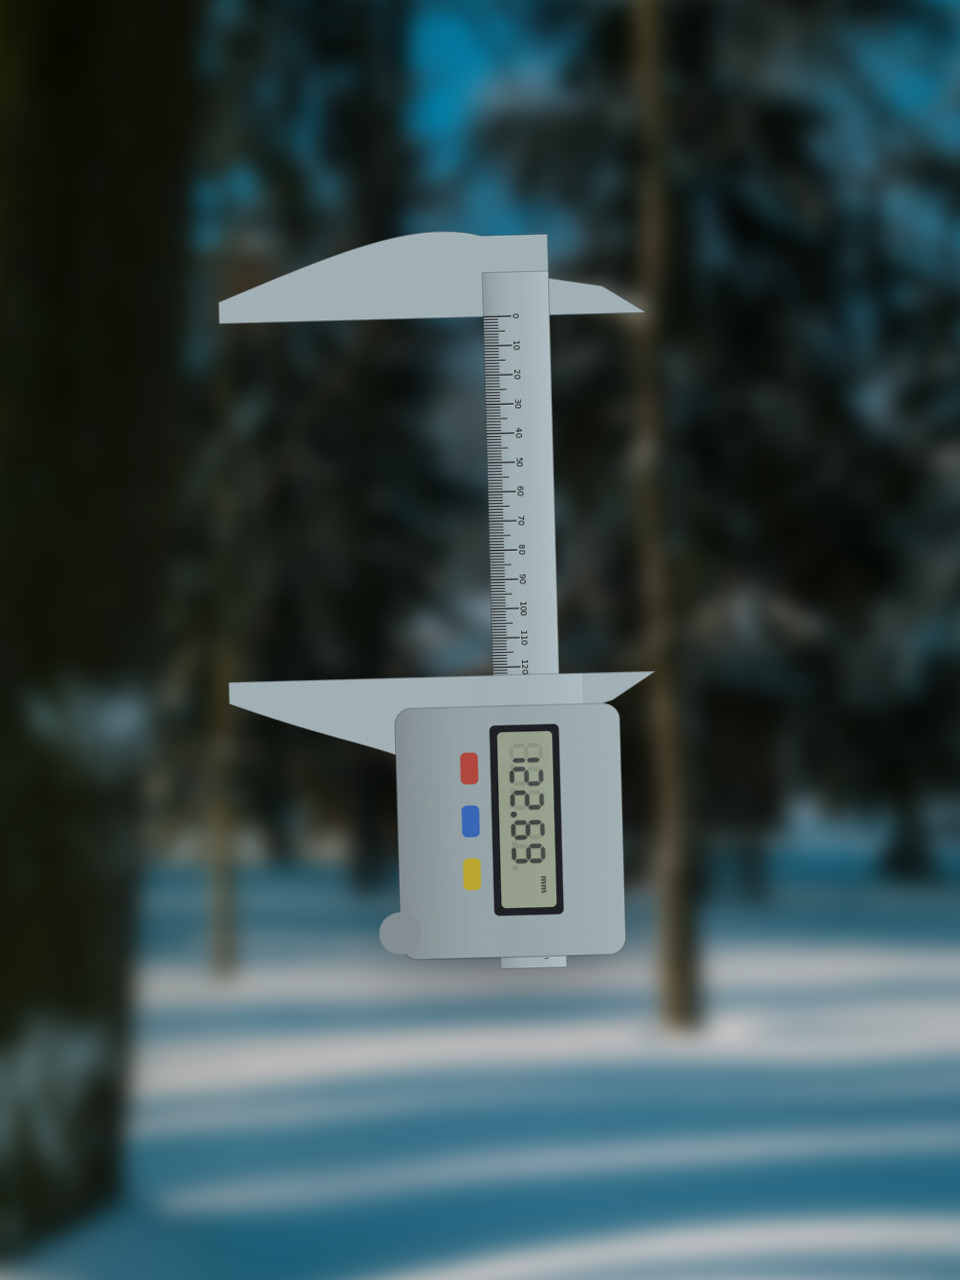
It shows 122.69 (mm)
